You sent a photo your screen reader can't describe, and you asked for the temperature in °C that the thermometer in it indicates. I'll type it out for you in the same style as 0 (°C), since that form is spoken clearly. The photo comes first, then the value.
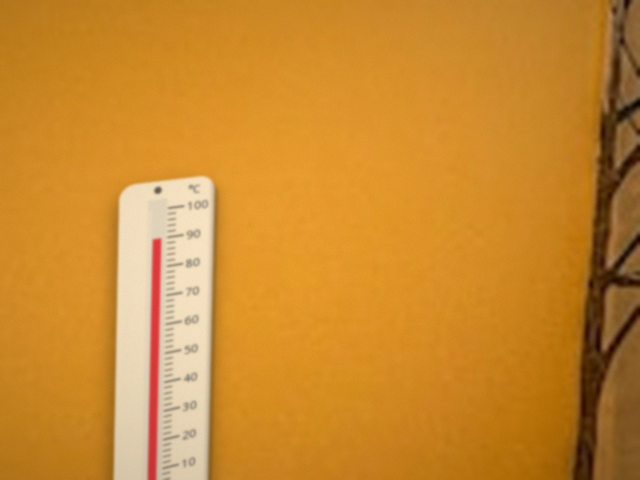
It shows 90 (°C)
